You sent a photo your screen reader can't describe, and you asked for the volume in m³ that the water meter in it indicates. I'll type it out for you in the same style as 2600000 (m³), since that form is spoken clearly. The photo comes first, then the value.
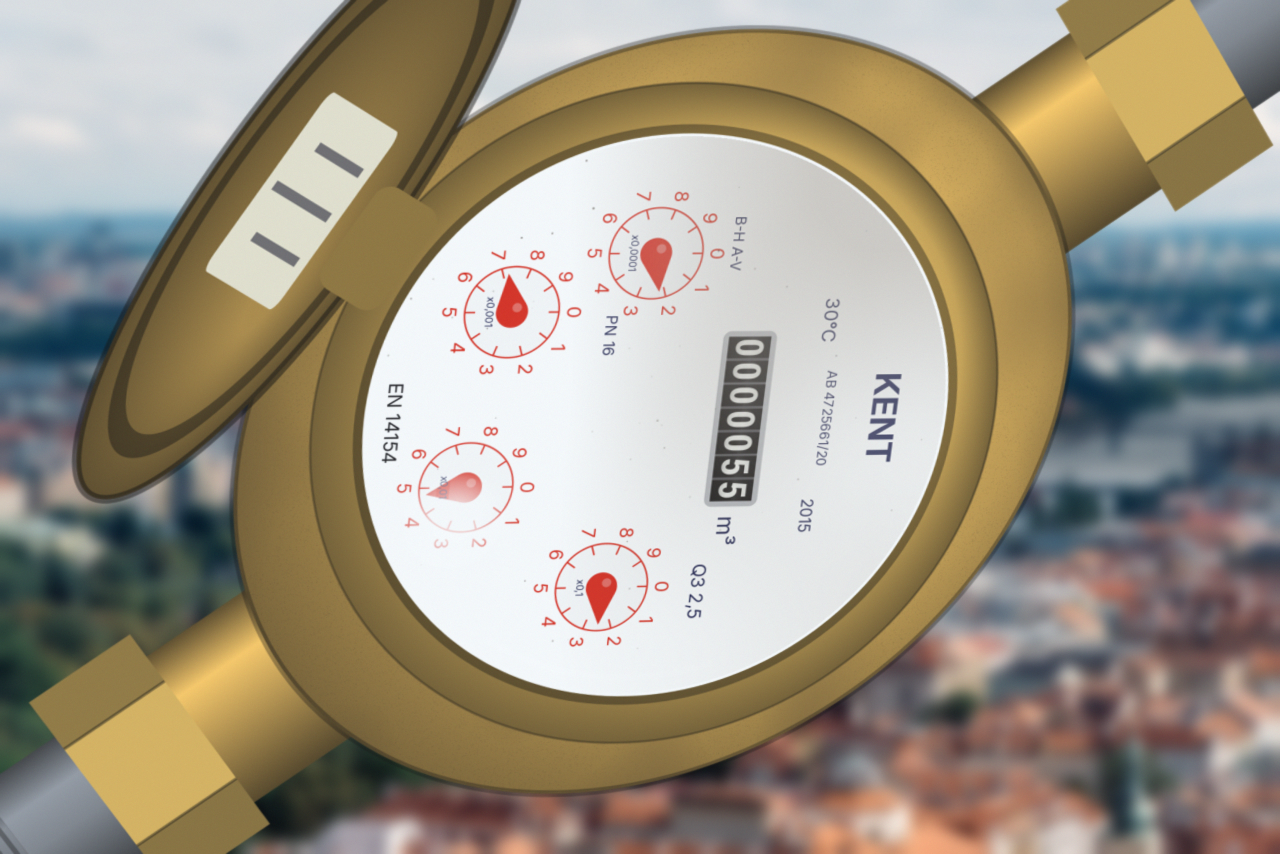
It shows 55.2472 (m³)
